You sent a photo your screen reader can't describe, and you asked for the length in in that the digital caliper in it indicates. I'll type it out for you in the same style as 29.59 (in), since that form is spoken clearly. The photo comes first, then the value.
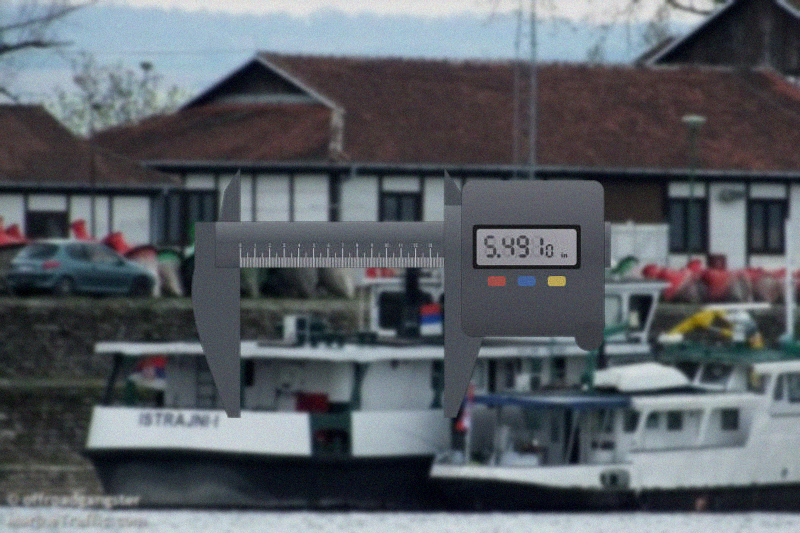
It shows 5.4910 (in)
